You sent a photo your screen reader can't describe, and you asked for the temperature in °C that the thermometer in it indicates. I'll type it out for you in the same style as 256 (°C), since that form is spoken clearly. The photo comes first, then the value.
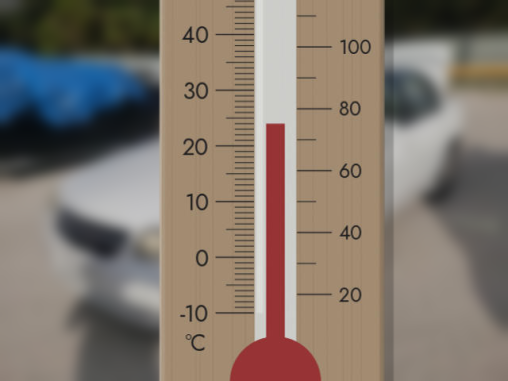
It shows 24 (°C)
